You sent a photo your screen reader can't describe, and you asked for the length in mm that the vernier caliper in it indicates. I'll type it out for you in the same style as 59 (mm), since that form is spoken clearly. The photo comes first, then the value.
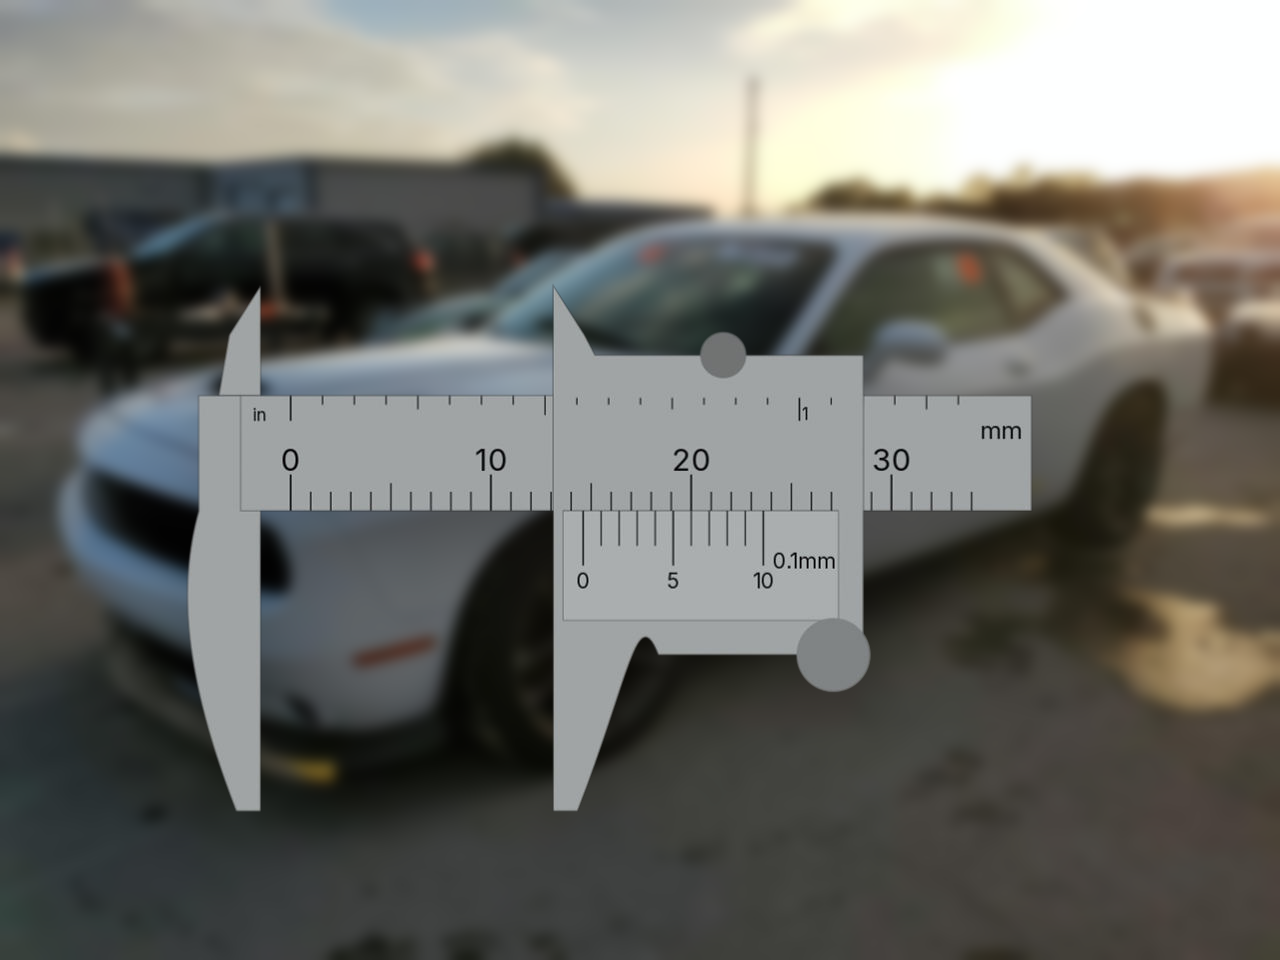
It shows 14.6 (mm)
